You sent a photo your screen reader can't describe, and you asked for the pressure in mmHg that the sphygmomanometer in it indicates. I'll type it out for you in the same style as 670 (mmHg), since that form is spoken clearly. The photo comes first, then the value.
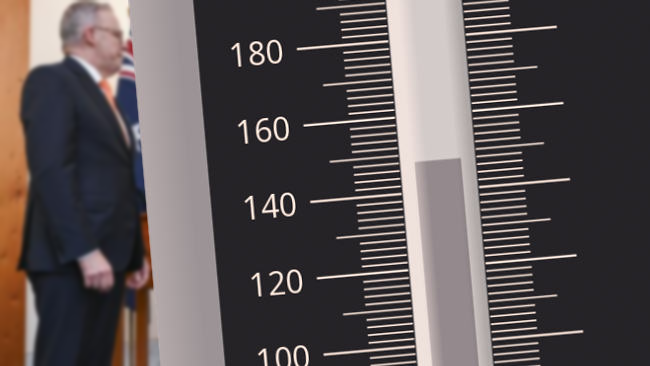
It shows 148 (mmHg)
